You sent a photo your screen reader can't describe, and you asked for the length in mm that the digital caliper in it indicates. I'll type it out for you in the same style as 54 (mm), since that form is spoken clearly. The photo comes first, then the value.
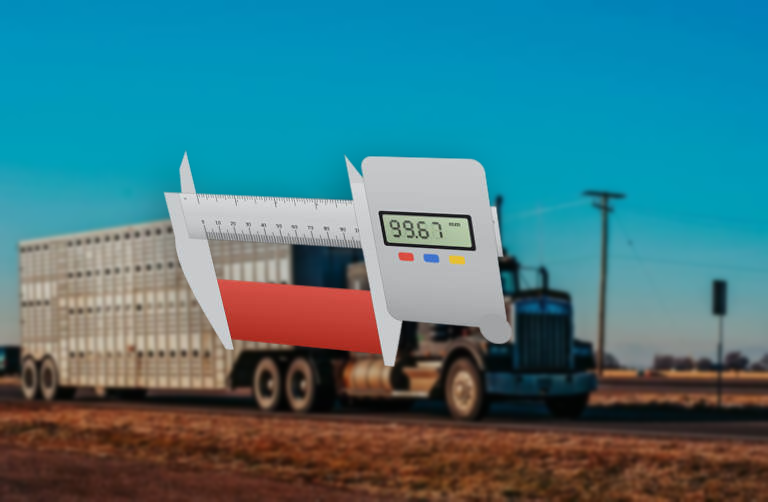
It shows 99.67 (mm)
